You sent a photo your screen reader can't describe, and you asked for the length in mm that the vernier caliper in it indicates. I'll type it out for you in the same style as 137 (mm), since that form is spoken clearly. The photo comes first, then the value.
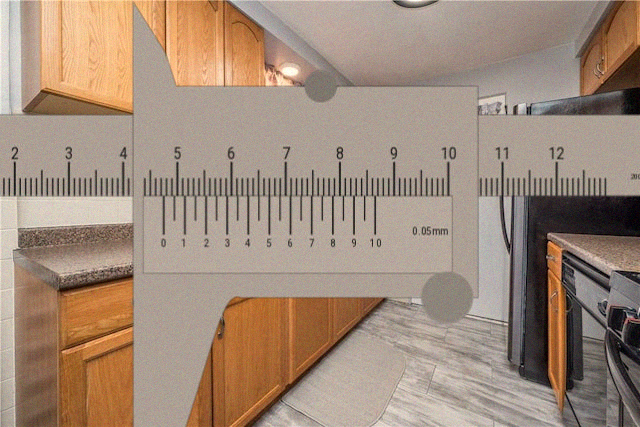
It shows 47.5 (mm)
